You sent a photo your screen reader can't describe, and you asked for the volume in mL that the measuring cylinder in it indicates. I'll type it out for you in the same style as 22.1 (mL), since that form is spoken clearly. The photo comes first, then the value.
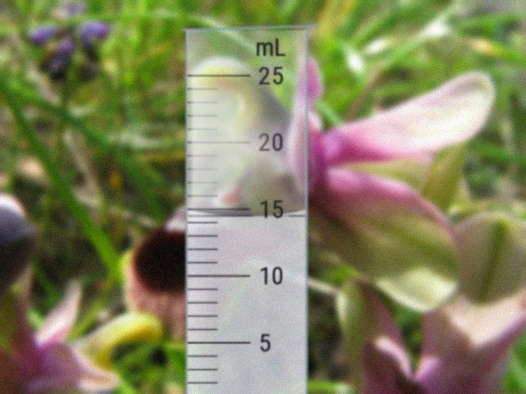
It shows 14.5 (mL)
